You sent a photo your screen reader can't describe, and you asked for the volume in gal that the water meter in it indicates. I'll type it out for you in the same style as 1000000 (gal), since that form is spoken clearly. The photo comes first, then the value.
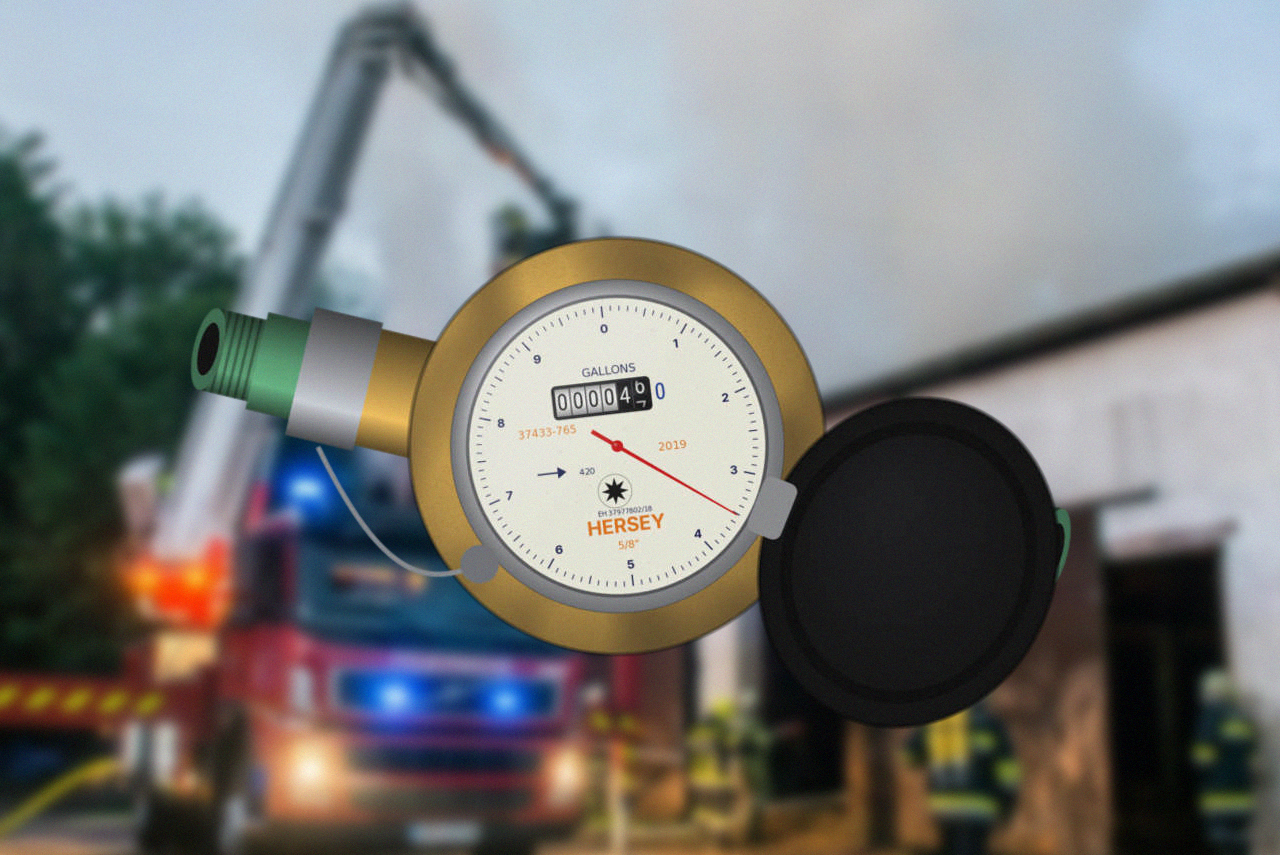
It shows 463.5 (gal)
